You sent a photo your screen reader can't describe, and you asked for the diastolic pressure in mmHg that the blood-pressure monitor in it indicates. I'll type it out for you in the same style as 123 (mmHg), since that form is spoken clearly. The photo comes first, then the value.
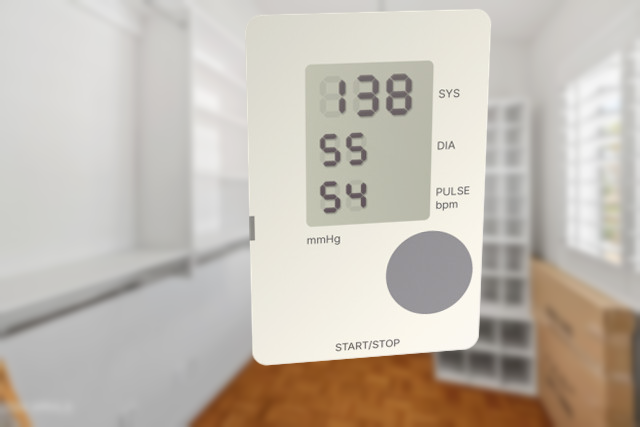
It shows 55 (mmHg)
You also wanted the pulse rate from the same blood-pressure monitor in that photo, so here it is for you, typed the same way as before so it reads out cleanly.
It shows 54 (bpm)
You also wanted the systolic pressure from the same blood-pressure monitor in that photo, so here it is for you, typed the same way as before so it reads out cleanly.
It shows 138 (mmHg)
